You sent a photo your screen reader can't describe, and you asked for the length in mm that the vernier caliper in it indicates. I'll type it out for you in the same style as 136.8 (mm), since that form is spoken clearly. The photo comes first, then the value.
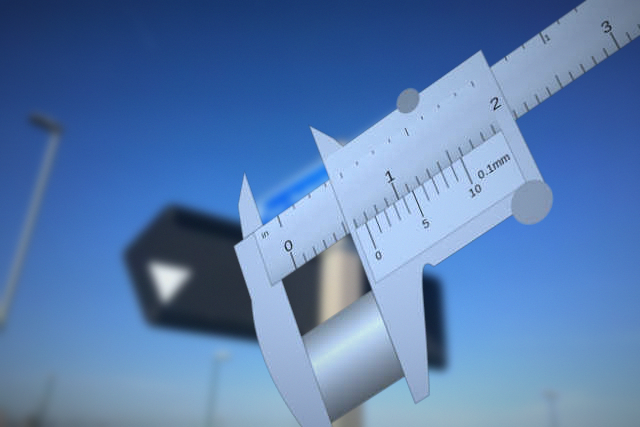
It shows 6.8 (mm)
